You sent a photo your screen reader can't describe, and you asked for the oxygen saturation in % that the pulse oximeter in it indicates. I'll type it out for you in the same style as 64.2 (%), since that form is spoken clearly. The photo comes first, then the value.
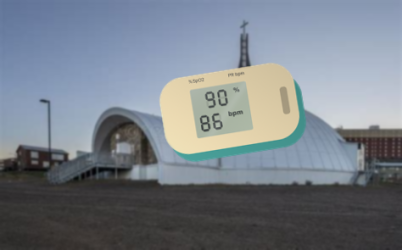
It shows 90 (%)
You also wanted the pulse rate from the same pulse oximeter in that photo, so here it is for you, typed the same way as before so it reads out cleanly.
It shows 86 (bpm)
